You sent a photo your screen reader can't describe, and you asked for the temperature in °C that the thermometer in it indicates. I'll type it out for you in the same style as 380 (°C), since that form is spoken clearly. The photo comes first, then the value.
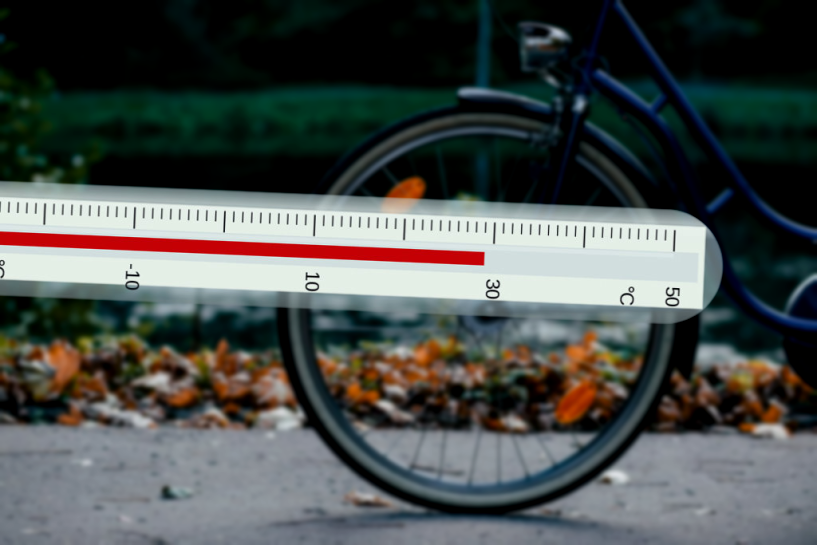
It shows 29 (°C)
